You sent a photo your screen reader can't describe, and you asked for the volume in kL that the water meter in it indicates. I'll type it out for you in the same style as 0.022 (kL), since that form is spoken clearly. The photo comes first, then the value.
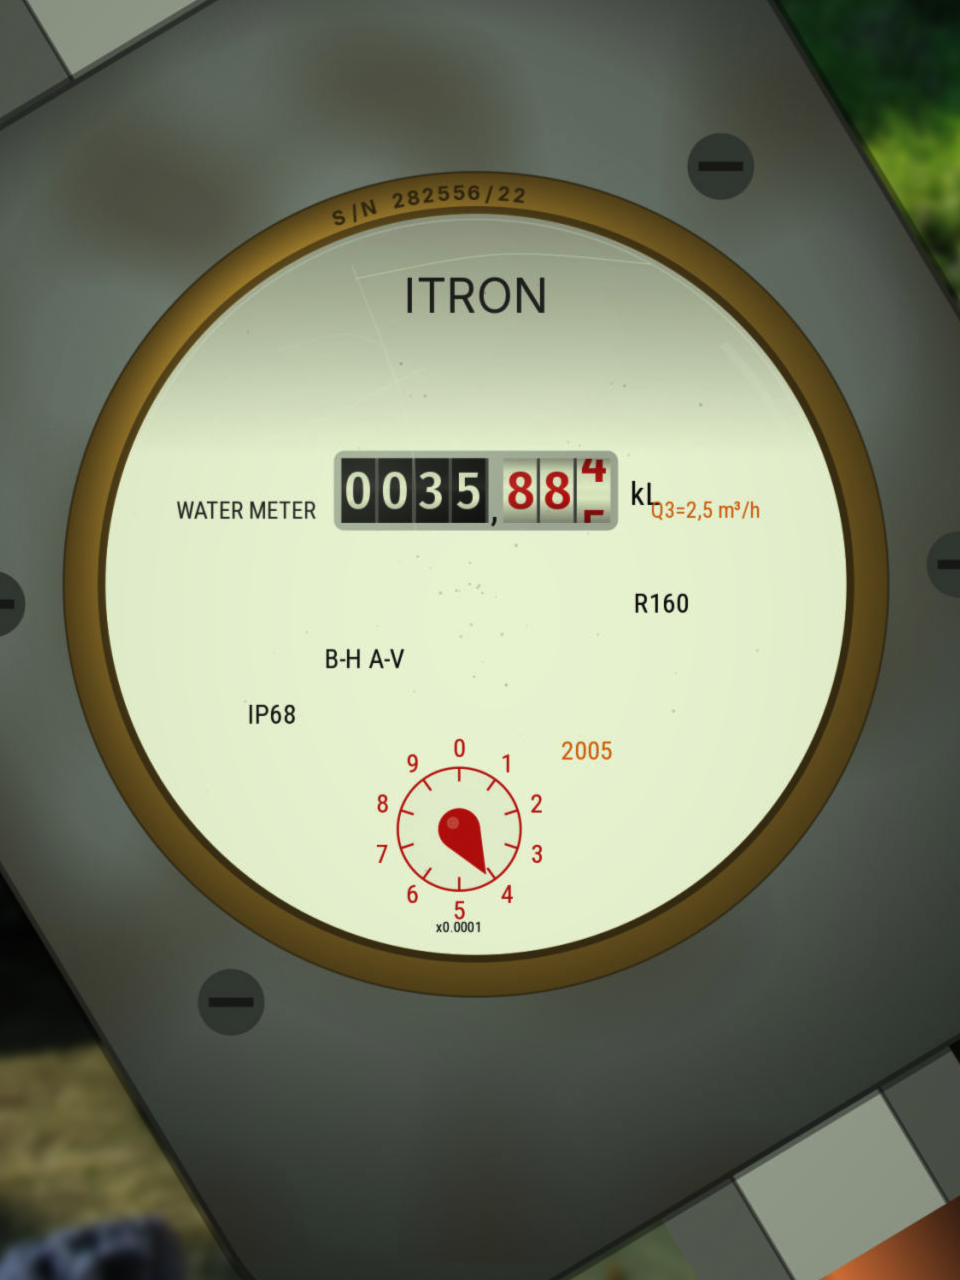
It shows 35.8844 (kL)
